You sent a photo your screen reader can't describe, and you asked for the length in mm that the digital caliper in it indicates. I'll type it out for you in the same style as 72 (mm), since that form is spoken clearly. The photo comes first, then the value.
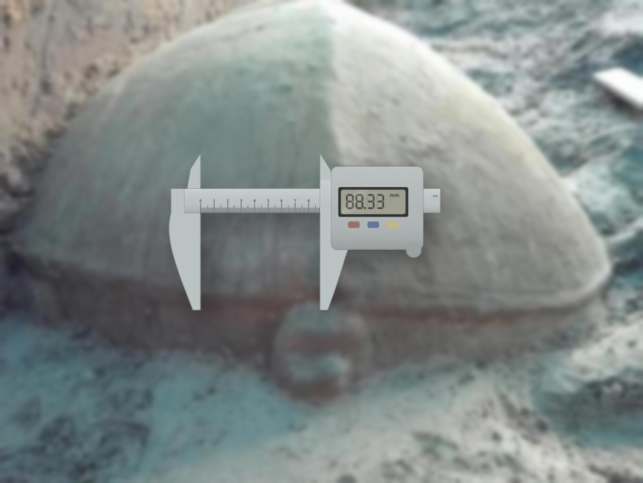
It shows 88.33 (mm)
